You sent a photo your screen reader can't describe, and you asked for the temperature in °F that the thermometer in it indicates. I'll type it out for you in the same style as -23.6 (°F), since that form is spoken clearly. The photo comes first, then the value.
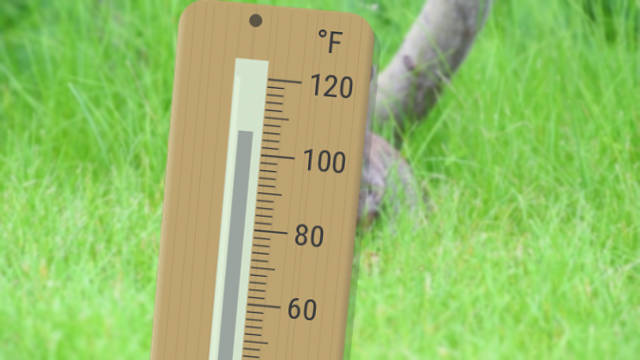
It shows 106 (°F)
